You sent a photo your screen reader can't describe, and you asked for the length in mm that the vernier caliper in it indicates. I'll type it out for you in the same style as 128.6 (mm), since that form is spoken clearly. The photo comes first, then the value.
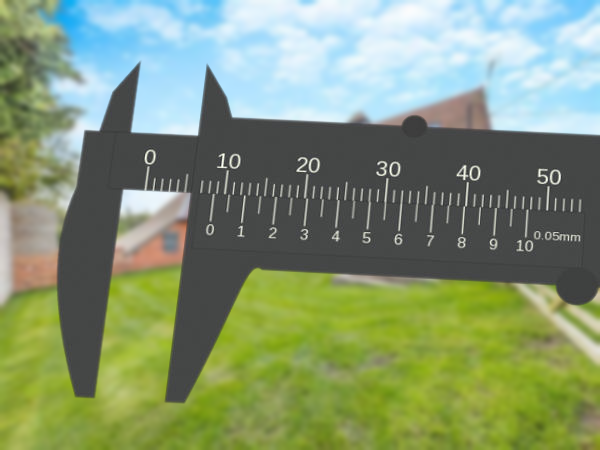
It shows 8.6 (mm)
